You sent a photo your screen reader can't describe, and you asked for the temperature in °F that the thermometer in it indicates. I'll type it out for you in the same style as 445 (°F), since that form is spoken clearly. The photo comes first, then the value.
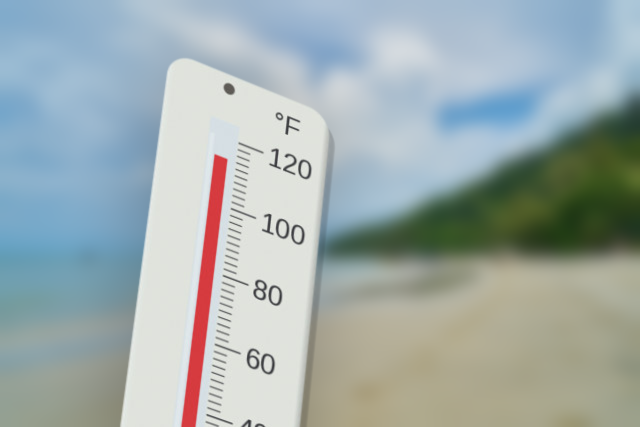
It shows 114 (°F)
